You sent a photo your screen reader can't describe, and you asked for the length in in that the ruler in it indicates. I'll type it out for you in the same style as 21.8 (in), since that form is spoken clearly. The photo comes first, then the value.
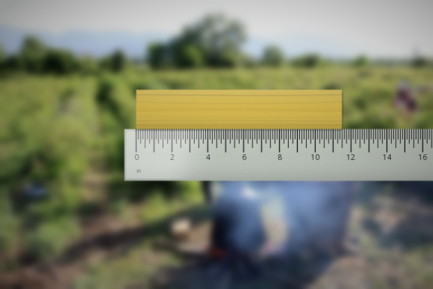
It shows 11.5 (in)
